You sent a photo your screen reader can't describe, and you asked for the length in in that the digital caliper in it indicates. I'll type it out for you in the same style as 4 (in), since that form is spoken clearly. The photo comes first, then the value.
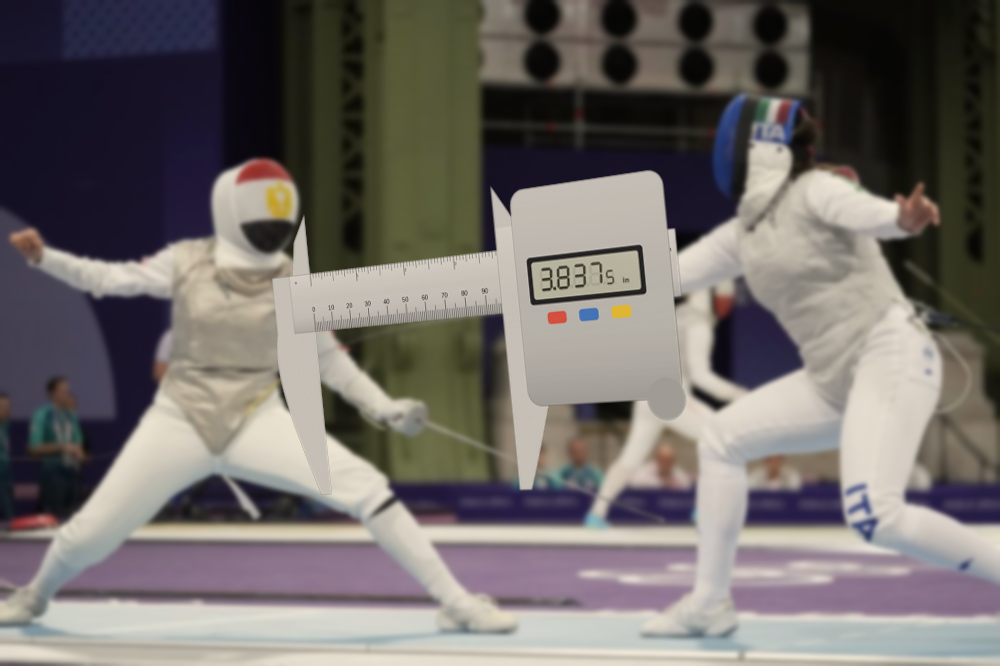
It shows 3.8375 (in)
